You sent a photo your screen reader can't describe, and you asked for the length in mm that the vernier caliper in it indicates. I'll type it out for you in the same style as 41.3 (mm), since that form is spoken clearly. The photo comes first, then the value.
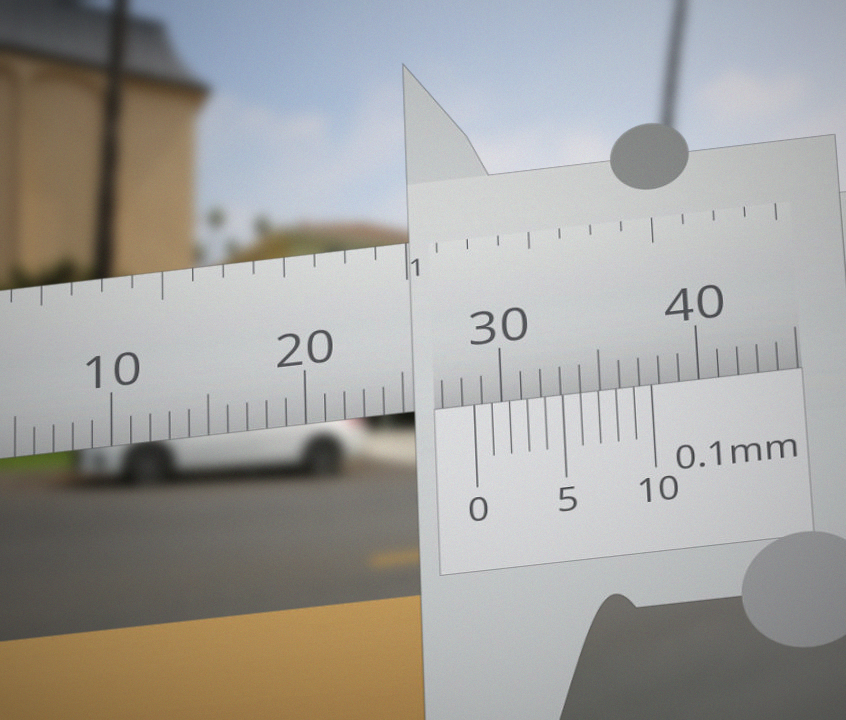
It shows 28.6 (mm)
